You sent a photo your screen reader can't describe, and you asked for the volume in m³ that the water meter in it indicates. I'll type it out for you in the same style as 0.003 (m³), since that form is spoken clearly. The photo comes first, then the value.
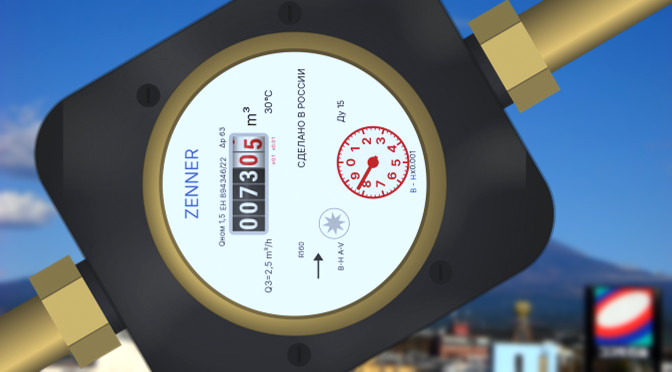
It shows 73.048 (m³)
